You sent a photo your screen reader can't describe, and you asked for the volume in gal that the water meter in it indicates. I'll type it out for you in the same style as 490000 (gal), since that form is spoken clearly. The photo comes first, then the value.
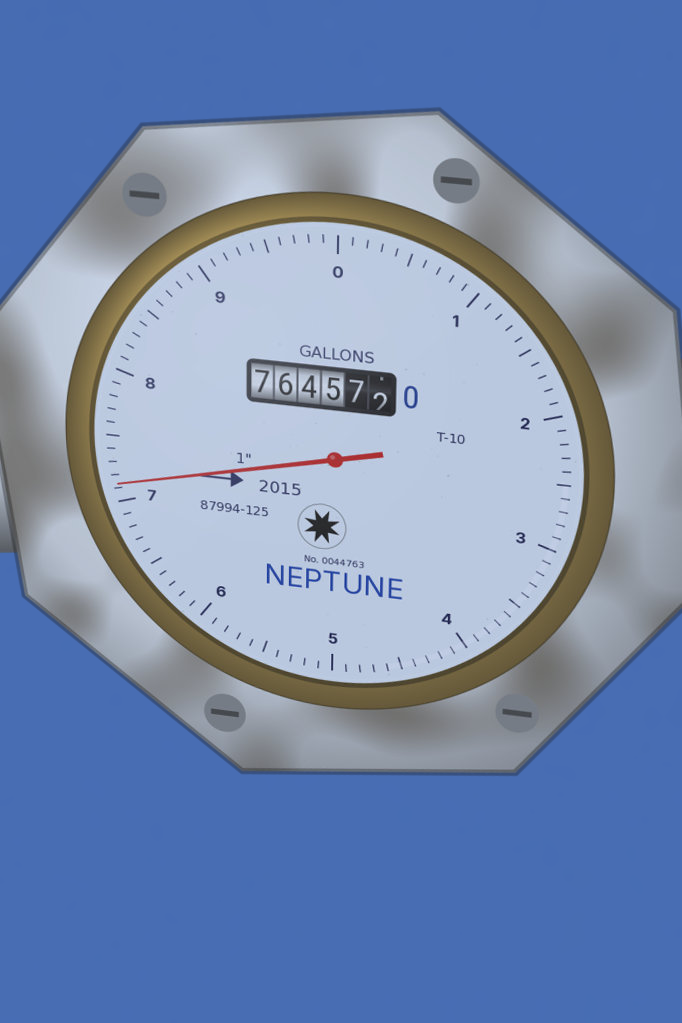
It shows 7645717.1 (gal)
